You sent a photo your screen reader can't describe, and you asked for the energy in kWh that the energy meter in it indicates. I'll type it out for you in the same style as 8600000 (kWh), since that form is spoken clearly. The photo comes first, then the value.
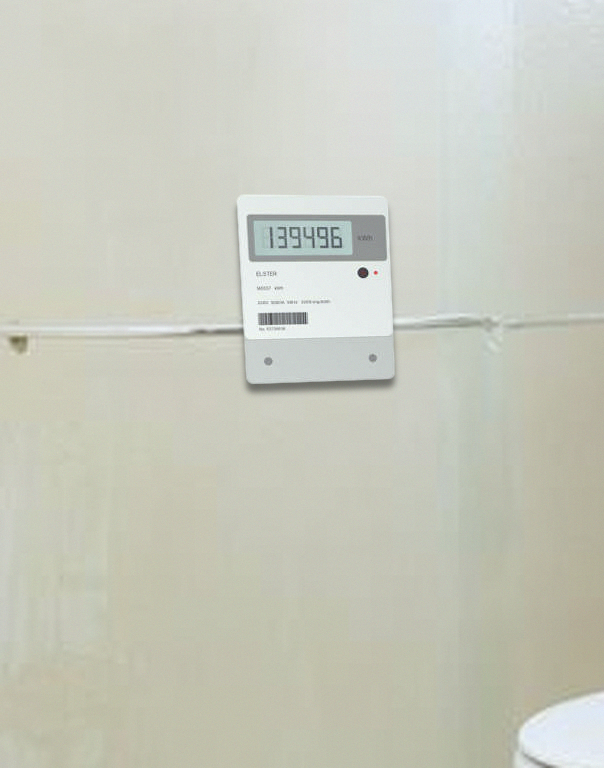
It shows 139496 (kWh)
